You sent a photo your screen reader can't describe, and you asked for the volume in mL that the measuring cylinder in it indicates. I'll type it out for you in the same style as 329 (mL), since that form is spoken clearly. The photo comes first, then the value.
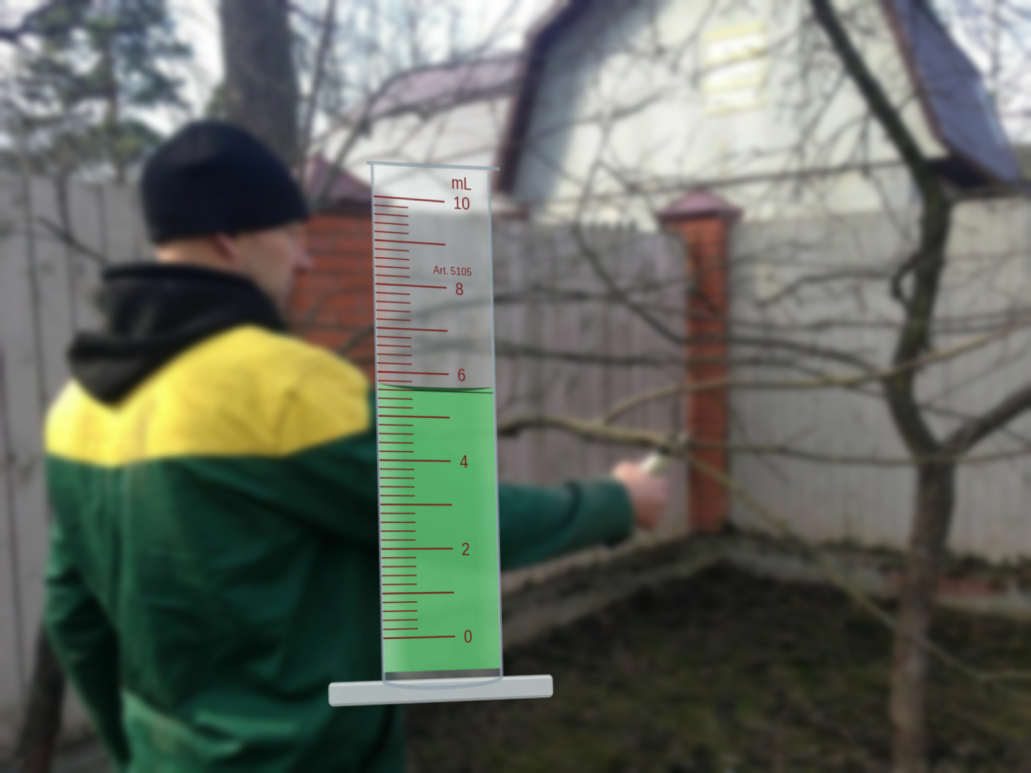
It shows 5.6 (mL)
